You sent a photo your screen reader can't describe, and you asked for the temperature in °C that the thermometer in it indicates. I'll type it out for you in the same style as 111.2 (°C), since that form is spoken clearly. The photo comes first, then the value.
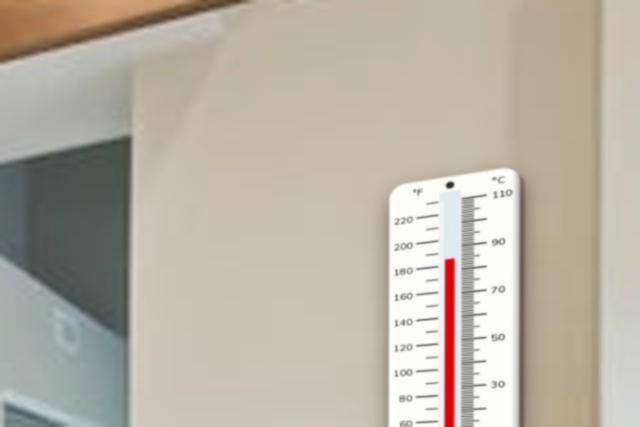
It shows 85 (°C)
